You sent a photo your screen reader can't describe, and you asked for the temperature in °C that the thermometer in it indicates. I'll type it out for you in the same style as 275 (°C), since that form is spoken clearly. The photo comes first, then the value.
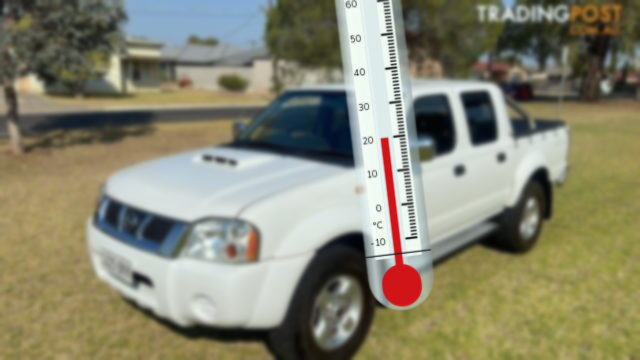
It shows 20 (°C)
